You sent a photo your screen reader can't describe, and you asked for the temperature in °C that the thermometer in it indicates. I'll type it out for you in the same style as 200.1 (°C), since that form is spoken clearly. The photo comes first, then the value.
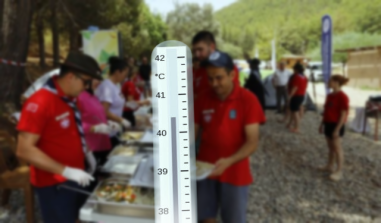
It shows 40.4 (°C)
